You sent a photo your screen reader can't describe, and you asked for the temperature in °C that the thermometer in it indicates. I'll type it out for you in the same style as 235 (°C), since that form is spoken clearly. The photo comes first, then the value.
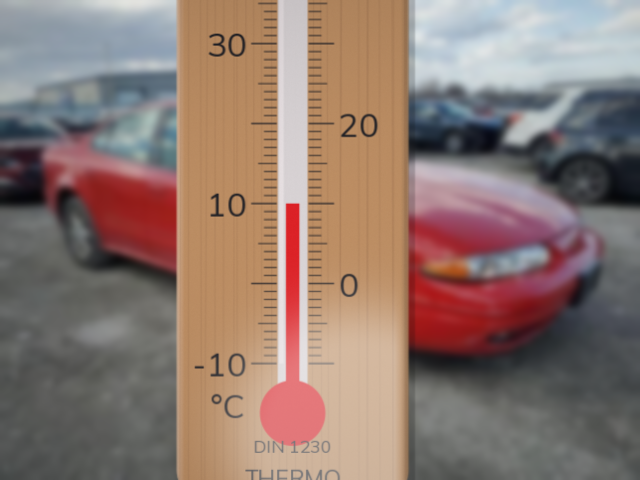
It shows 10 (°C)
